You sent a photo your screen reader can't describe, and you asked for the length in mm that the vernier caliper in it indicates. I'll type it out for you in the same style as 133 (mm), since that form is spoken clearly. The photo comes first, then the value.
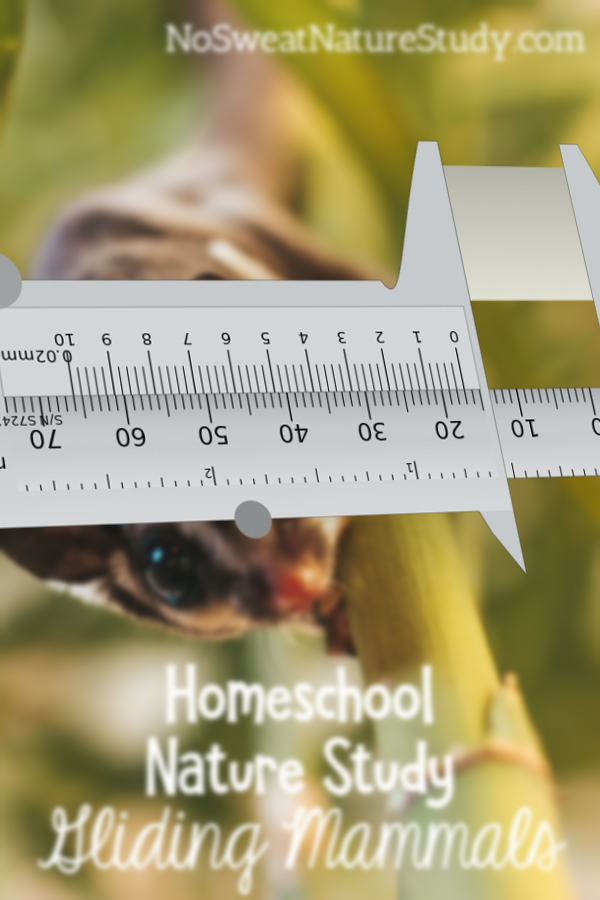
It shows 17.0 (mm)
